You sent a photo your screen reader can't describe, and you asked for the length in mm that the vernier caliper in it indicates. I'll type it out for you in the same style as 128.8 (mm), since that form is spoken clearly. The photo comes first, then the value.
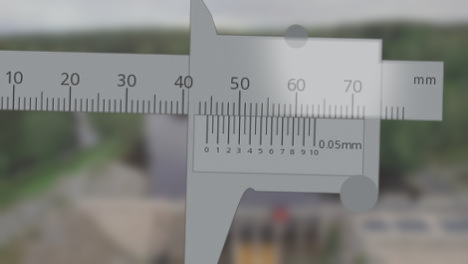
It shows 44.4 (mm)
